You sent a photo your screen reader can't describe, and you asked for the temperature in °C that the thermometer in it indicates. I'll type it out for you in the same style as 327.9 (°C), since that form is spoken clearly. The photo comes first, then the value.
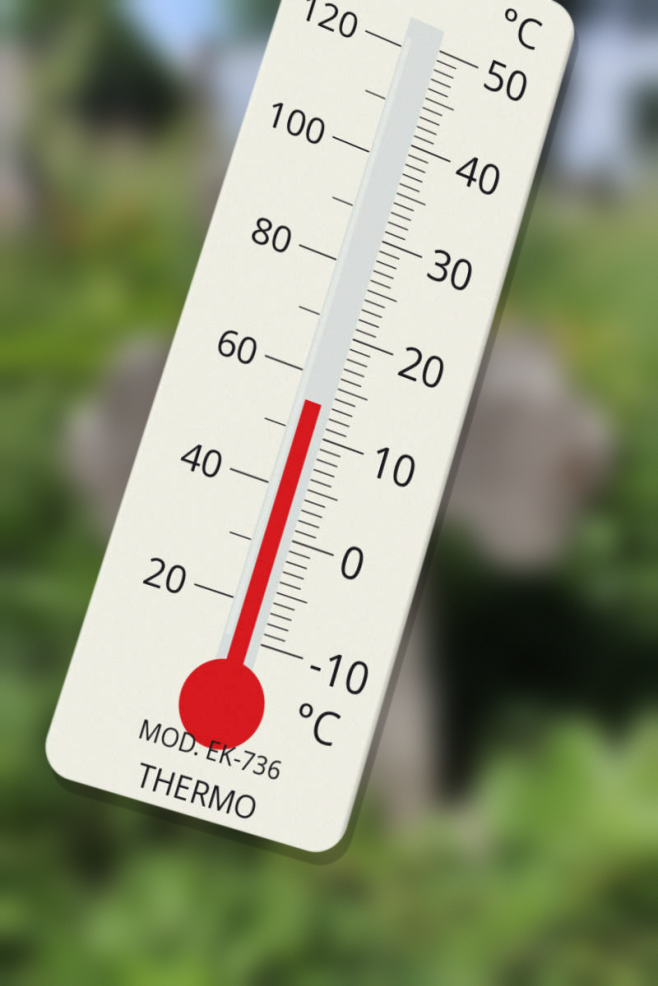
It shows 13 (°C)
